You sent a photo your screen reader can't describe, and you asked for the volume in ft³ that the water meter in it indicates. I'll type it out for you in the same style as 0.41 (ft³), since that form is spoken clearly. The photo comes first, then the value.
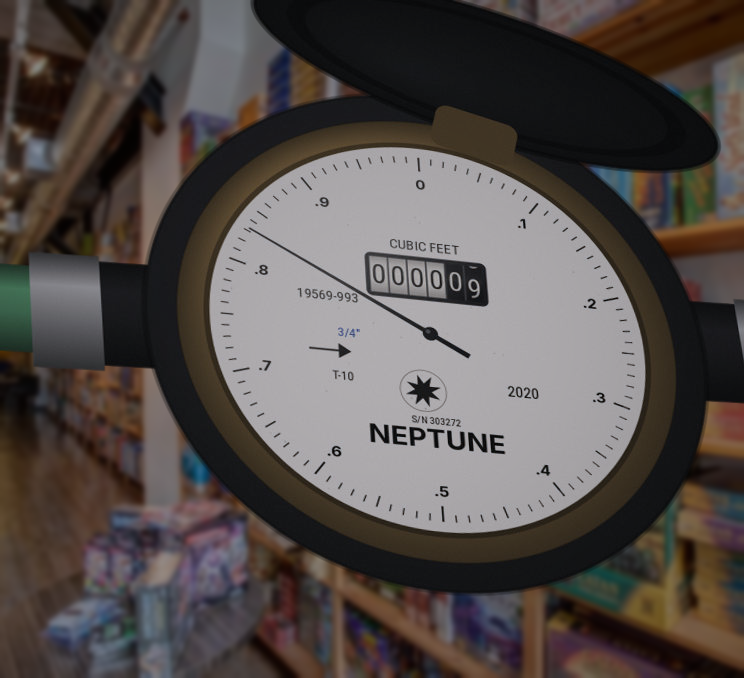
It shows 8.83 (ft³)
